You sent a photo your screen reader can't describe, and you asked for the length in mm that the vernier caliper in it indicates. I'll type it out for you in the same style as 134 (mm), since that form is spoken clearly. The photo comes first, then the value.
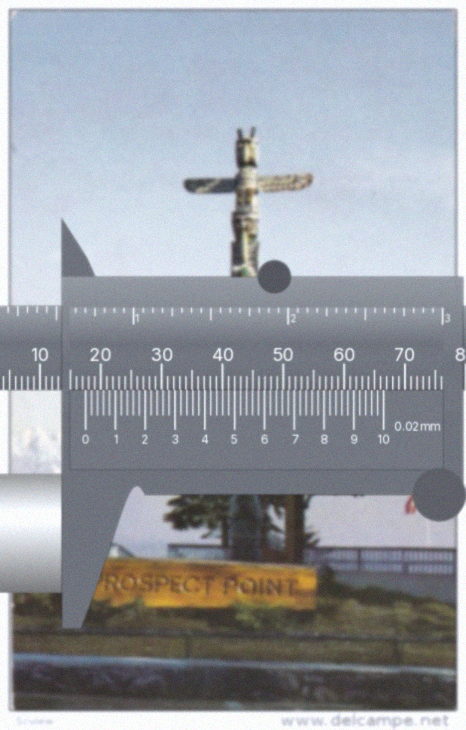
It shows 17.5 (mm)
